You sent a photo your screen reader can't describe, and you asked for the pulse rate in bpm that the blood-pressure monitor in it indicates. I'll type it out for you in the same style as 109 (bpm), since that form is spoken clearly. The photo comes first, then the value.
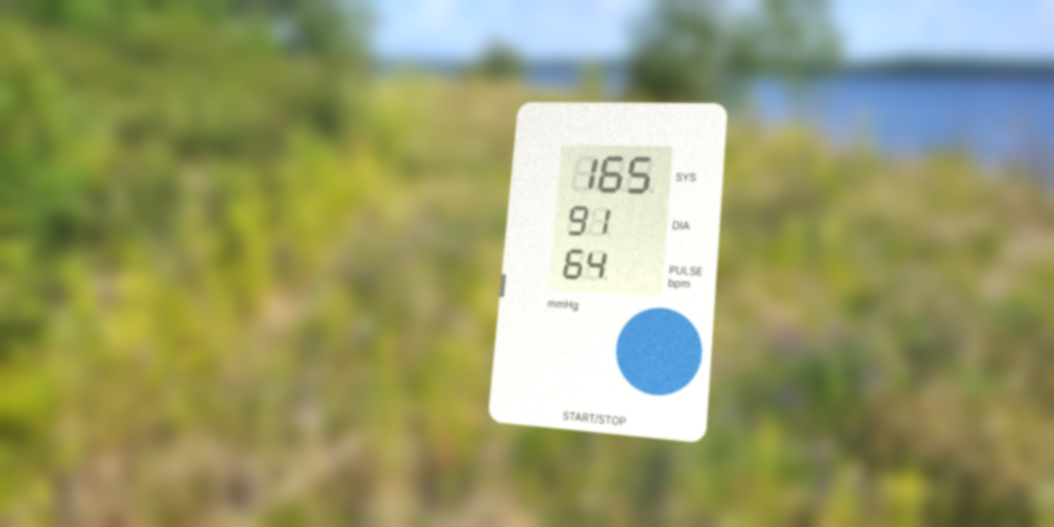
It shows 64 (bpm)
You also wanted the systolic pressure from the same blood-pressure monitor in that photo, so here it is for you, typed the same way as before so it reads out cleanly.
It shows 165 (mmHg)
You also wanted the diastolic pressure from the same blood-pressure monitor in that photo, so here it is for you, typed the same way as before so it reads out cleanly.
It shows 91 (mmHg)
